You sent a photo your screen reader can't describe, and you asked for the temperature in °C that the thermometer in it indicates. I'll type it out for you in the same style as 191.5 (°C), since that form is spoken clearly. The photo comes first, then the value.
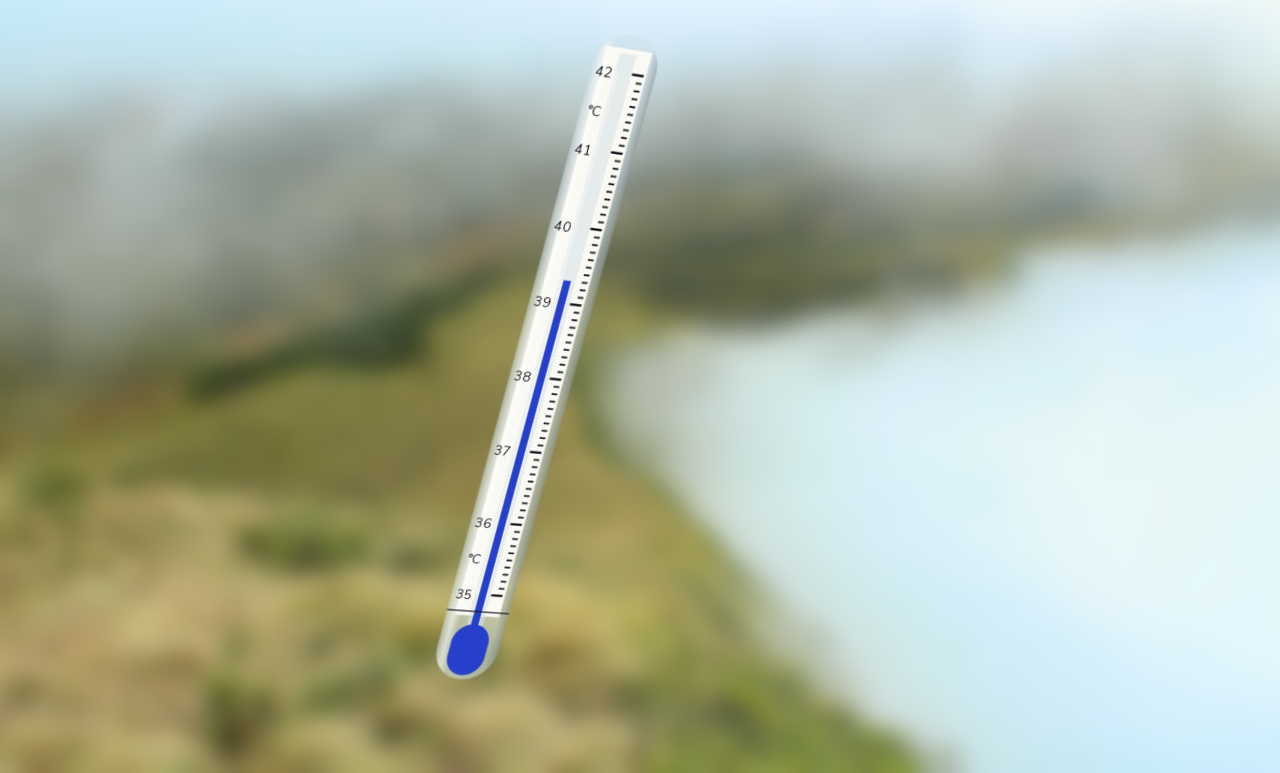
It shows 39.3 (°C)
